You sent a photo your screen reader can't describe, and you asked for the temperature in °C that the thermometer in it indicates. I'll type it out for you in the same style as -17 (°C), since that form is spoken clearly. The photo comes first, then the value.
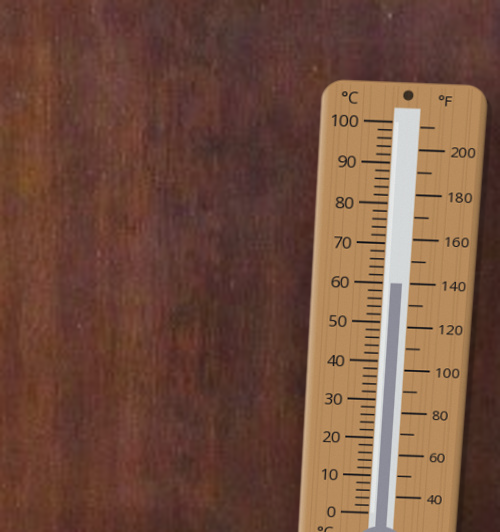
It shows 60 (°C)
